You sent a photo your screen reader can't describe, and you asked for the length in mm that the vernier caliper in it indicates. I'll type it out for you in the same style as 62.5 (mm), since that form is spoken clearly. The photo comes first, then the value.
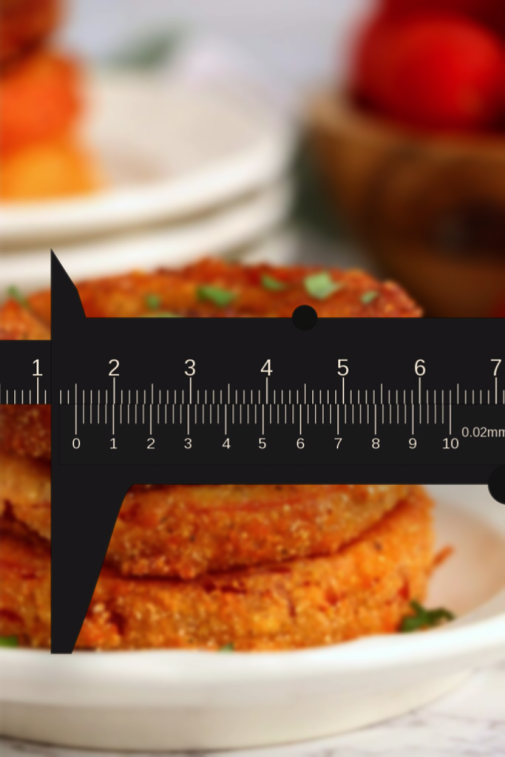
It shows 15.0 (mm)
